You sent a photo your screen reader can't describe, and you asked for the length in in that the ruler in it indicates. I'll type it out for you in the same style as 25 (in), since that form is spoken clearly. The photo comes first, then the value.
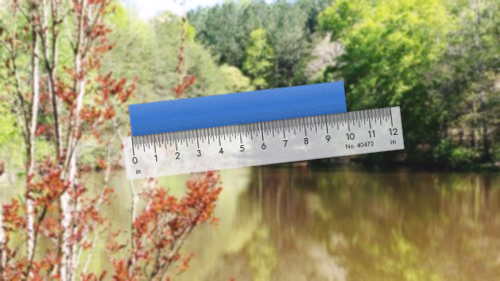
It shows 10 (in)
